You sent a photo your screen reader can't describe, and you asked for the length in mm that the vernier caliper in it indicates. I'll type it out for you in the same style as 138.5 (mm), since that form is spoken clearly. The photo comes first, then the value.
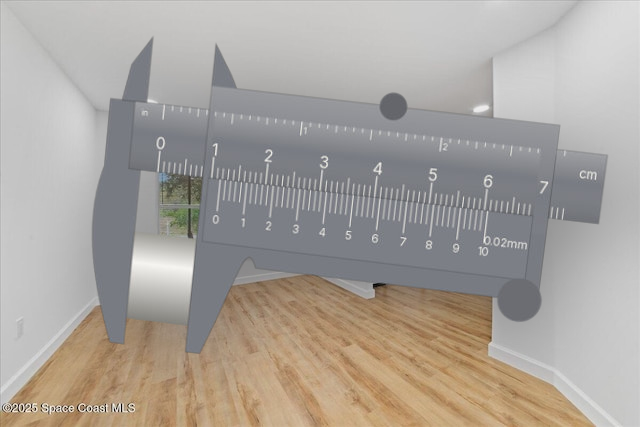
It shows 11.6 (mm)
